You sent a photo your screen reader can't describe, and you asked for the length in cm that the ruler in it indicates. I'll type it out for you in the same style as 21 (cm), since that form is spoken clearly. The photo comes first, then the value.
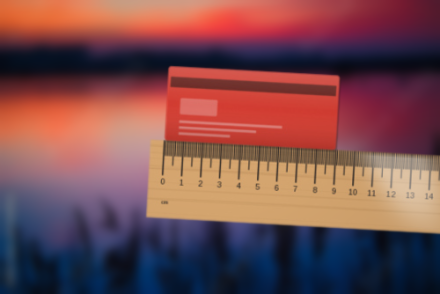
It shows 9 (cm)
